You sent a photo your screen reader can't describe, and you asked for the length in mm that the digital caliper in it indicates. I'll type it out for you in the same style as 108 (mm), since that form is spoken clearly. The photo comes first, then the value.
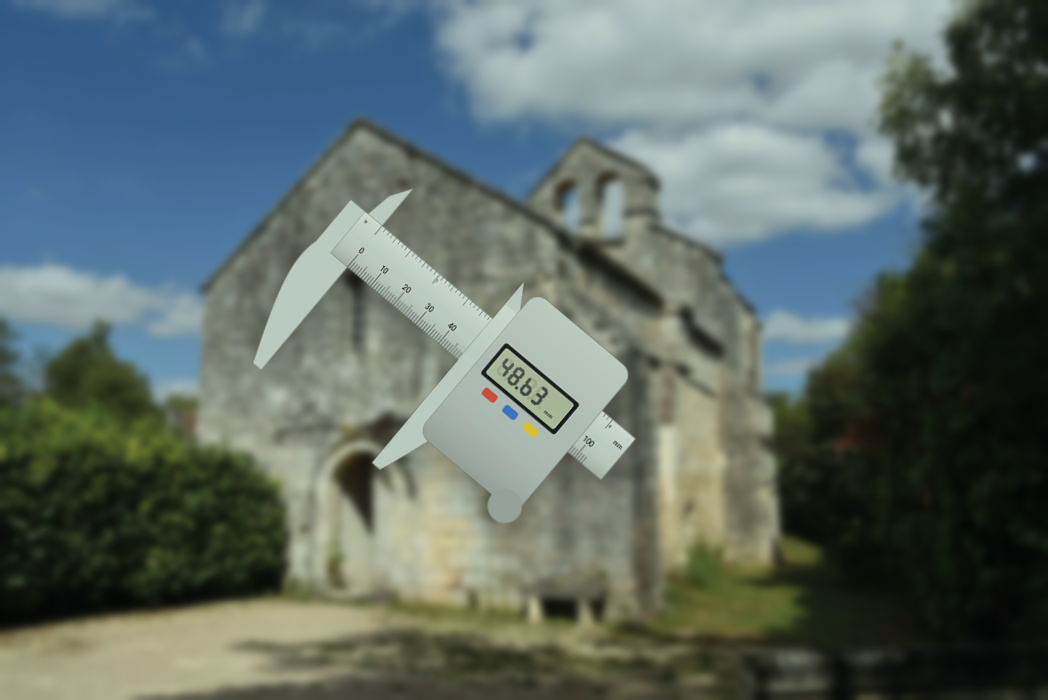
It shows 48.63 (mm)
